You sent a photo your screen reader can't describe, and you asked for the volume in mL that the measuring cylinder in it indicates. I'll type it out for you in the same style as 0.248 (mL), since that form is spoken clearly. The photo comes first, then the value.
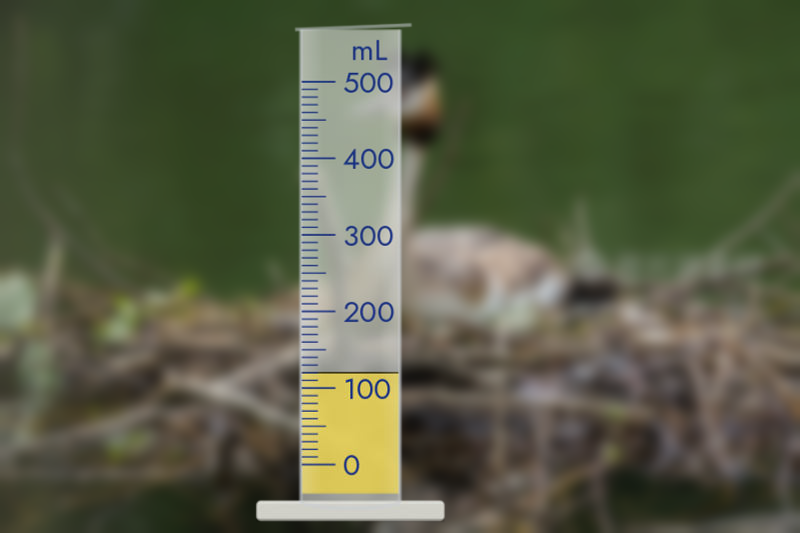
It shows 120 (mL)
